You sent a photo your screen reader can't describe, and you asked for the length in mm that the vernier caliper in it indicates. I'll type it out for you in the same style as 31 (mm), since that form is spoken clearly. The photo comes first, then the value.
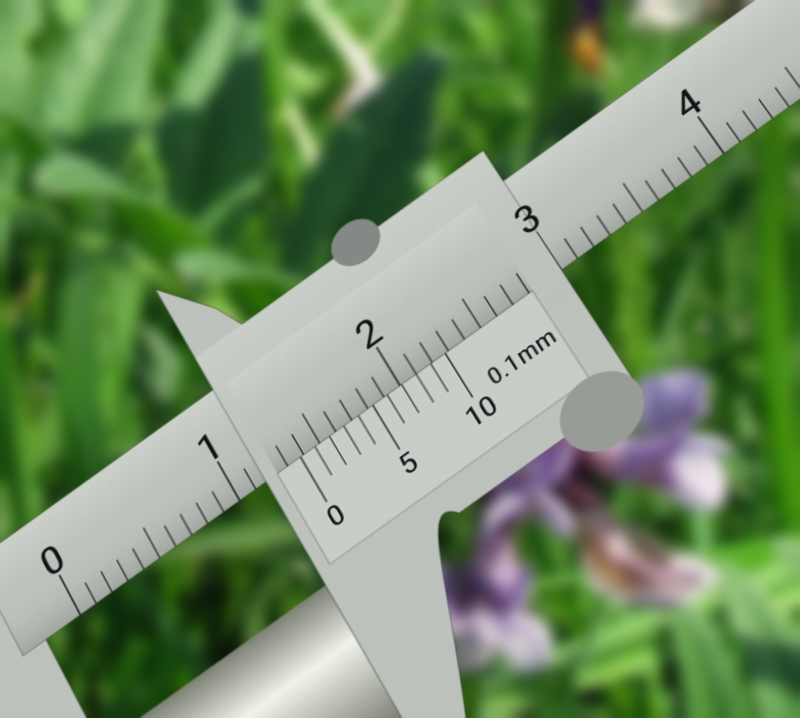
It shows 13.8 (mm)
